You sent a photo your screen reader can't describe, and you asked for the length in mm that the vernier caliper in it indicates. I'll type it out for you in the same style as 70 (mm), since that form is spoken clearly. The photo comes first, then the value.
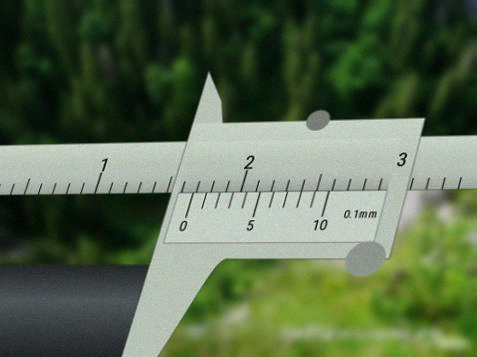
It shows 16.8 (mm)
